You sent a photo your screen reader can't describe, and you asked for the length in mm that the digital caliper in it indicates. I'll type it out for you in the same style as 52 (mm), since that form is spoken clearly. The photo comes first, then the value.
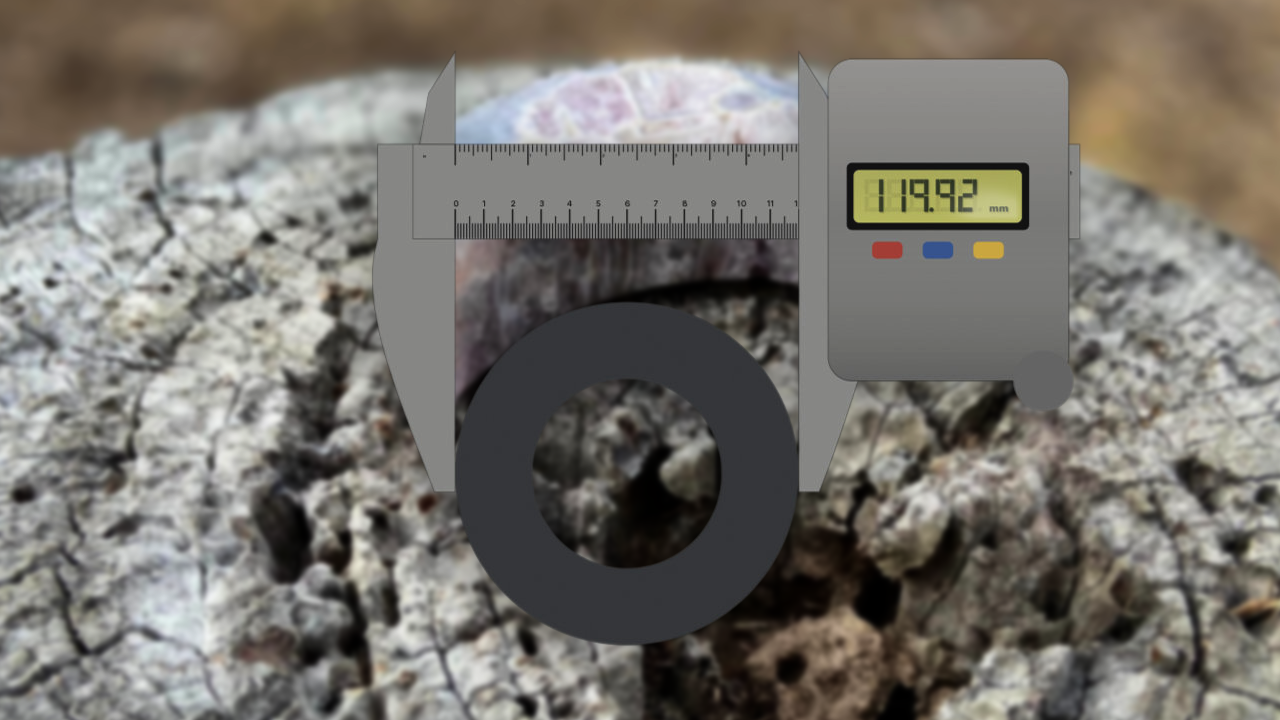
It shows 119.92 (mm)
